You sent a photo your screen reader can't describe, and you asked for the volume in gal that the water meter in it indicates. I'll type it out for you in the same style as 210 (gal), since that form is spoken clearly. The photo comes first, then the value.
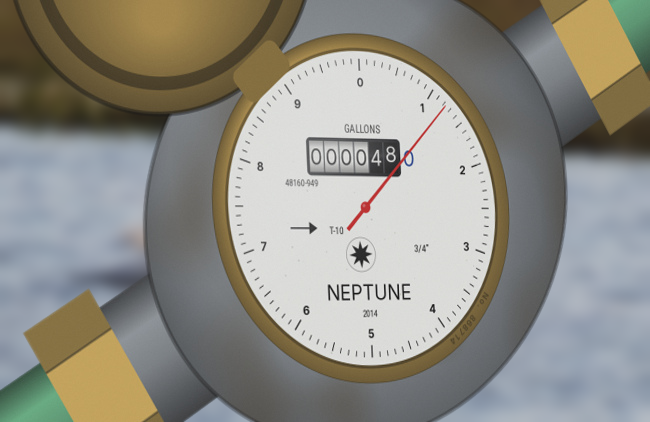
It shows 481.2 (gal)
